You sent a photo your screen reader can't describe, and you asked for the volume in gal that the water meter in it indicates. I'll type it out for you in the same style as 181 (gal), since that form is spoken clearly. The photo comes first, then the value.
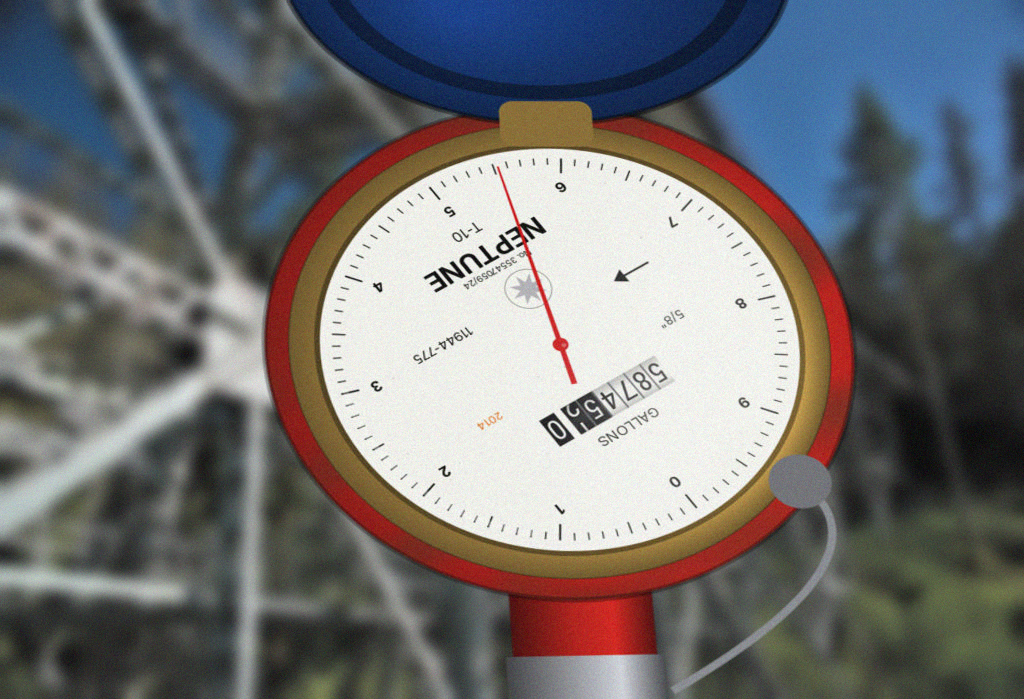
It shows 5874515.5 (gal)
